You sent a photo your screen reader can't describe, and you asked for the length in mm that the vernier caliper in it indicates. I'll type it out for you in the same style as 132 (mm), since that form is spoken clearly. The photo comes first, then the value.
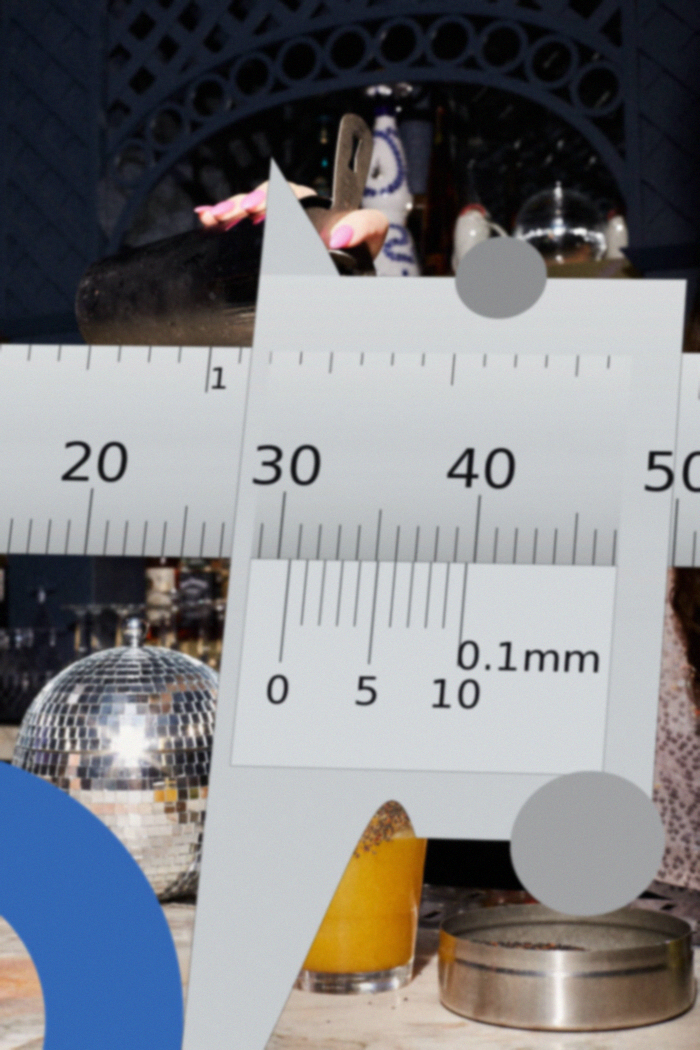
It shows 30.6 (mm)
